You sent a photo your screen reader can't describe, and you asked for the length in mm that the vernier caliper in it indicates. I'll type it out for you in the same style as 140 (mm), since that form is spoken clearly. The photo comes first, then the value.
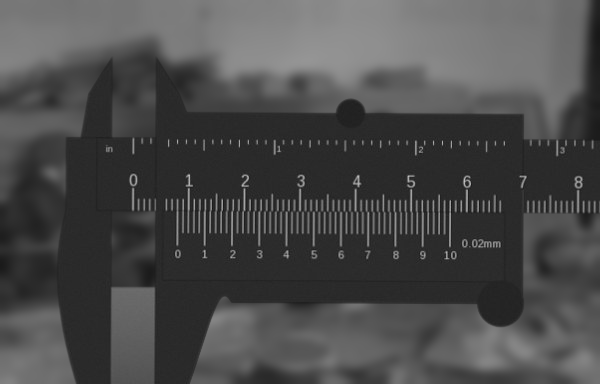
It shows 8.0 (mm)
